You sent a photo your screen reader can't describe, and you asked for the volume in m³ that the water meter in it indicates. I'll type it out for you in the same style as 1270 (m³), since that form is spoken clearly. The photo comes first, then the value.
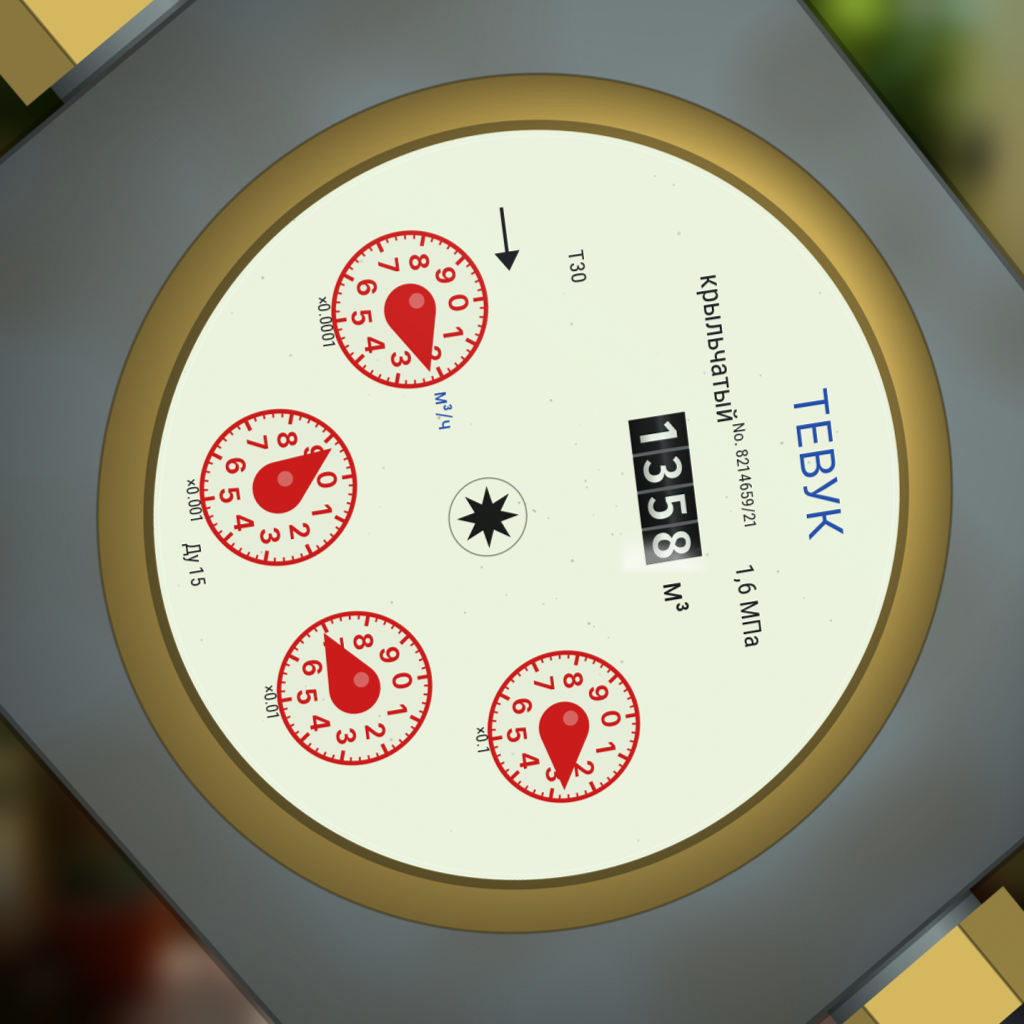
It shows 1358.2692 (m³)
